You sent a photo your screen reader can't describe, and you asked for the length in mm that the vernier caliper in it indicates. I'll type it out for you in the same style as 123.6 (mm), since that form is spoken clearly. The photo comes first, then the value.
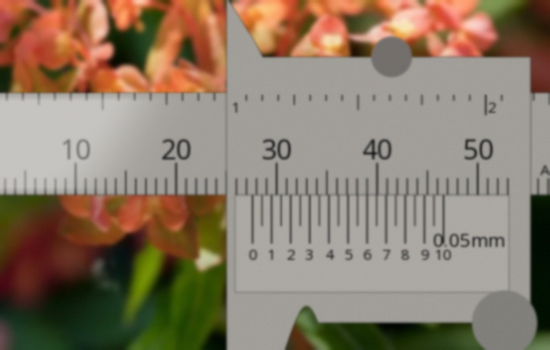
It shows 27.6 (mm)
